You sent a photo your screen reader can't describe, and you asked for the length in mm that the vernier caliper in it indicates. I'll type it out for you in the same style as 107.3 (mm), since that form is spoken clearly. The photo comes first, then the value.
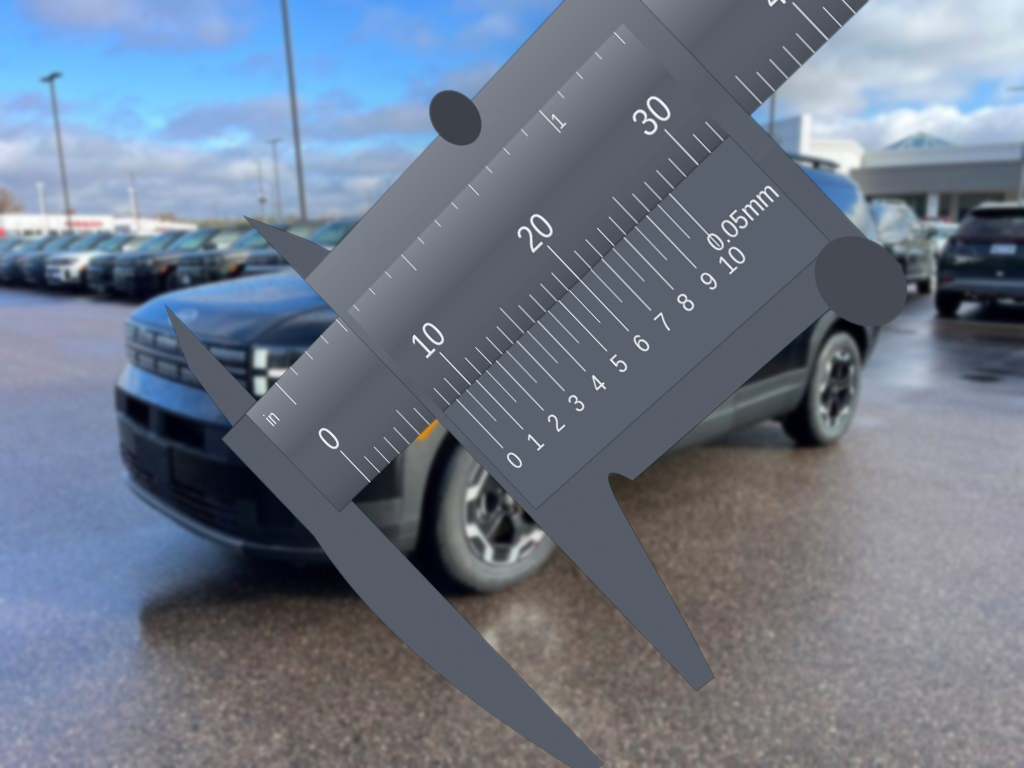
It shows 8.6 (mm)
